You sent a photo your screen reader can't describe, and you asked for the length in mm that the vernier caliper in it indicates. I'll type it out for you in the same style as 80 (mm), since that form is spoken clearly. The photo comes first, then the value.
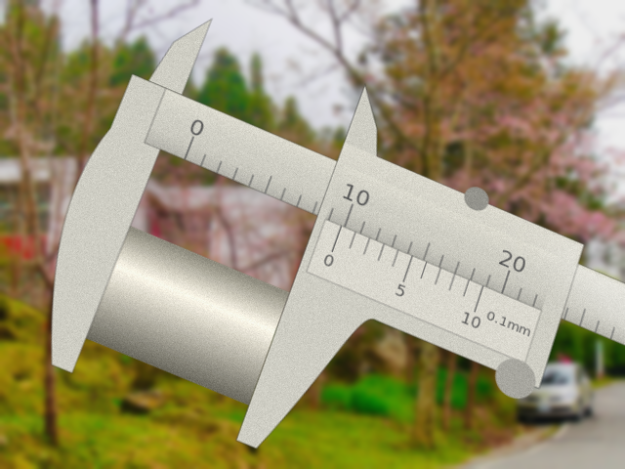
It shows 9.8 (mm)
